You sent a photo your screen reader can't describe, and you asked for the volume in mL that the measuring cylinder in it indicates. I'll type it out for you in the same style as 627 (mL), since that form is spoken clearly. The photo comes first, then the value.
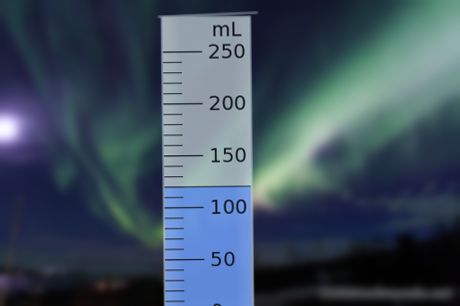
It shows 120 (mL)
